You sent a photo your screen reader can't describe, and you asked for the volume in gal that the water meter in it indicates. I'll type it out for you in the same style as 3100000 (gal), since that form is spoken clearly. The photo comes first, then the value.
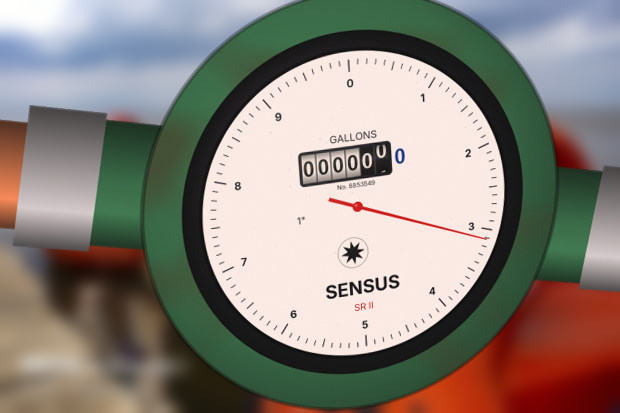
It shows 3.1 (gal)
